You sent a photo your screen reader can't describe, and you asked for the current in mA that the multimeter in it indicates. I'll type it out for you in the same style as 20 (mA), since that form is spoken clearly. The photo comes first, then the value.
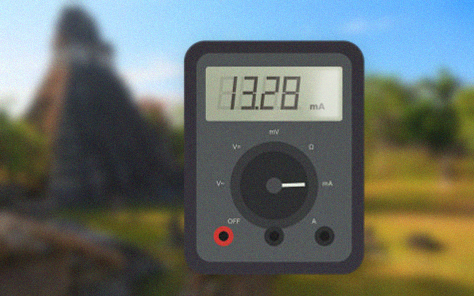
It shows 13.28 (mA)
